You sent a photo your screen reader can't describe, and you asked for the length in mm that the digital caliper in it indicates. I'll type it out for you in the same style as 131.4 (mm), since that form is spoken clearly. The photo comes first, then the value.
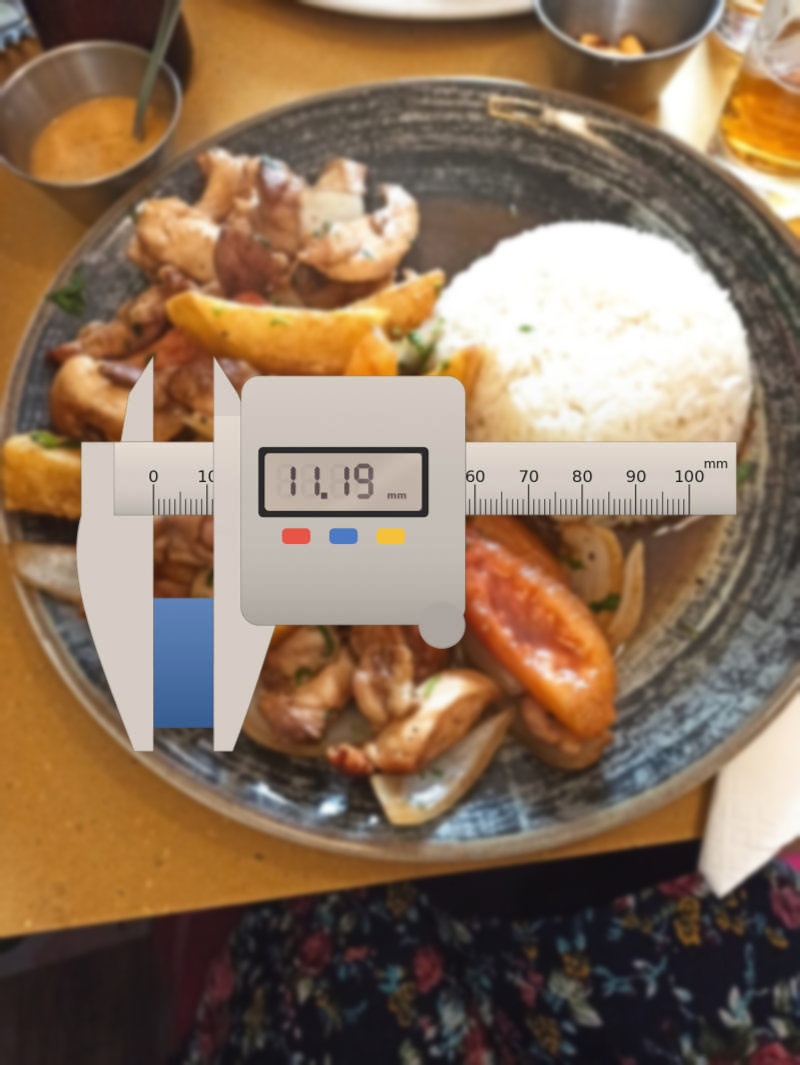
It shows 11.19 (mm)
